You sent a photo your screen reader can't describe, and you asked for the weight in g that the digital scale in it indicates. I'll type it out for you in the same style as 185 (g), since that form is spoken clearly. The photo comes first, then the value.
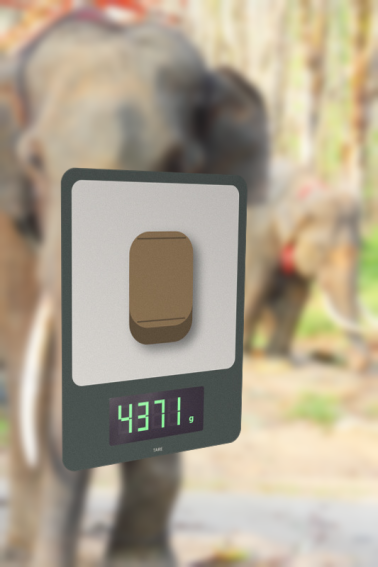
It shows 4371 (g)
